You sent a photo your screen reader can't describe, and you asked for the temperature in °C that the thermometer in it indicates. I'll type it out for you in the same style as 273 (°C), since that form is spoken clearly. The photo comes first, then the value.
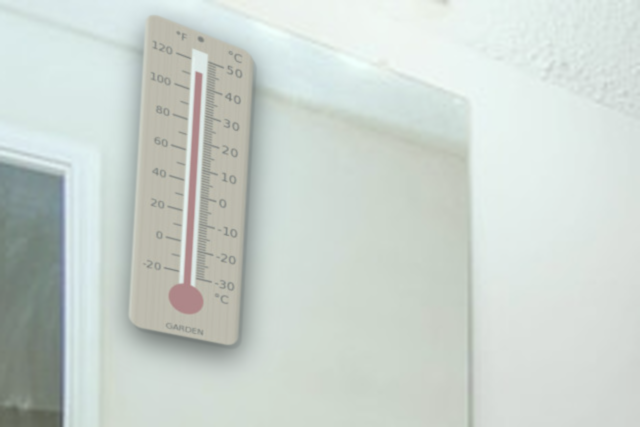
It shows 45 (°C)
